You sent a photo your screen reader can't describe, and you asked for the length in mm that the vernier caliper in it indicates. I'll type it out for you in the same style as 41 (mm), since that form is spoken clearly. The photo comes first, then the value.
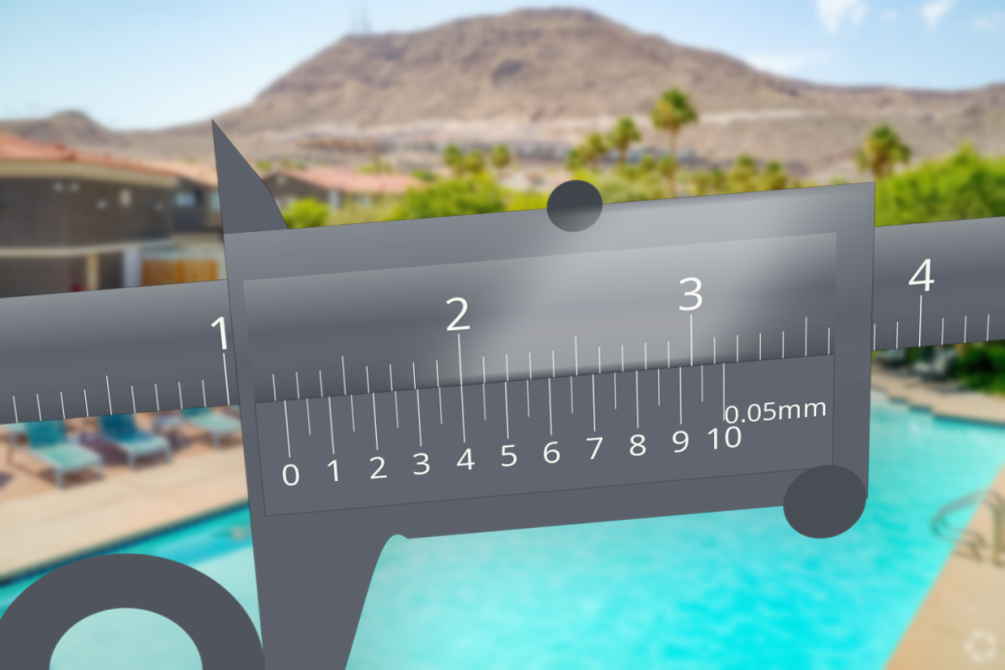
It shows 12.40 (mm)
